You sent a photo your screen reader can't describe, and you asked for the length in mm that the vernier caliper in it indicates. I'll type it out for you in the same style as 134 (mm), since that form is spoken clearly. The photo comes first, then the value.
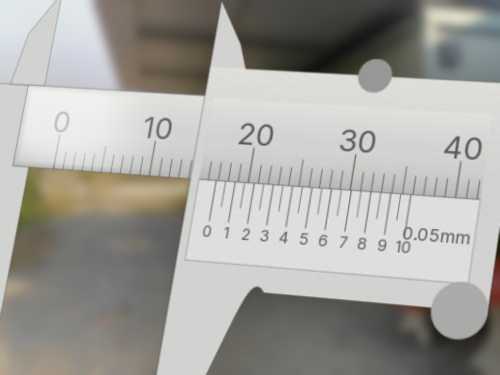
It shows 16.8 (mm)
